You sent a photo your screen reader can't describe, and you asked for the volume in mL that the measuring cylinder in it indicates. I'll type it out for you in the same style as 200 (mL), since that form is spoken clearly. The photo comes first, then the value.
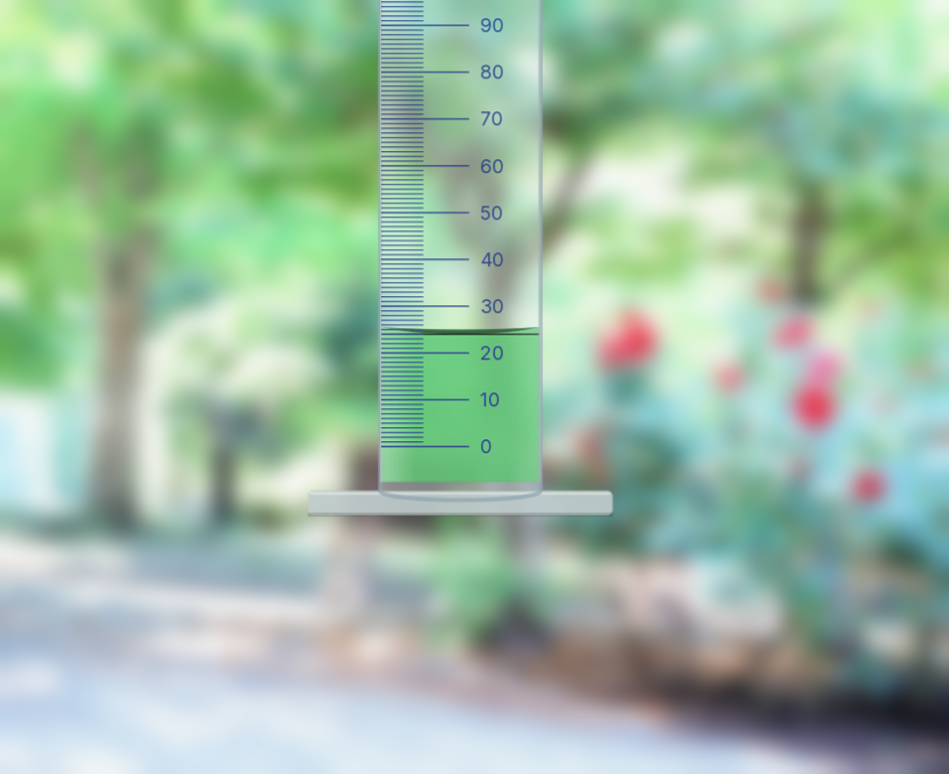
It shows 24 (mL)
